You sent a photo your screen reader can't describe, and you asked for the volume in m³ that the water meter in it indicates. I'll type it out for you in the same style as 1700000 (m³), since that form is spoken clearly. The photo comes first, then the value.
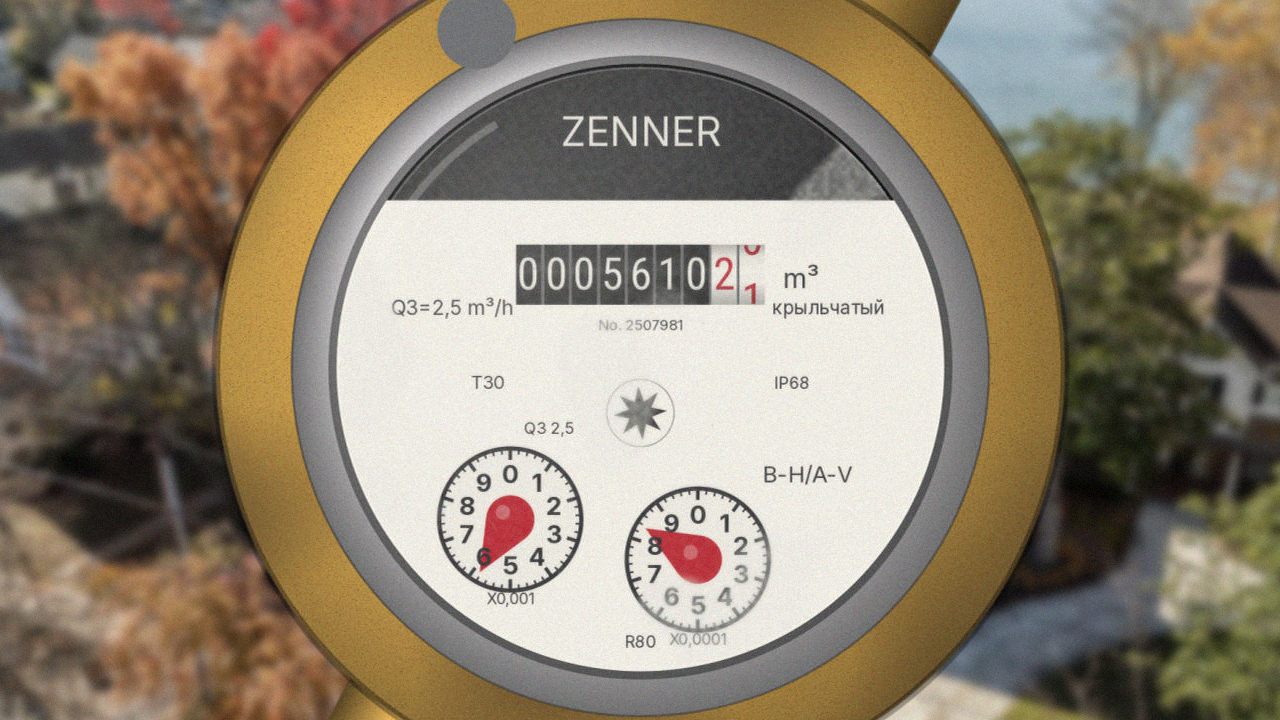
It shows 5610.2058 (m³)
